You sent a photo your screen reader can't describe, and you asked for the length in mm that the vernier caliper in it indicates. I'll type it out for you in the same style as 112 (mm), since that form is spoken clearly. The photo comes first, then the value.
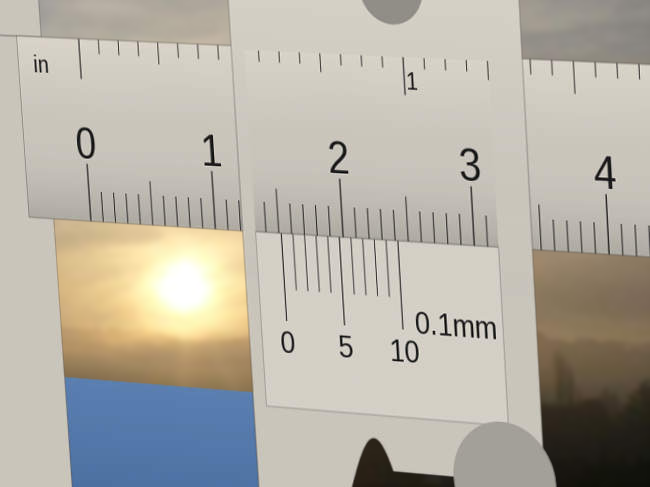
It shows 15.2 (mm)
